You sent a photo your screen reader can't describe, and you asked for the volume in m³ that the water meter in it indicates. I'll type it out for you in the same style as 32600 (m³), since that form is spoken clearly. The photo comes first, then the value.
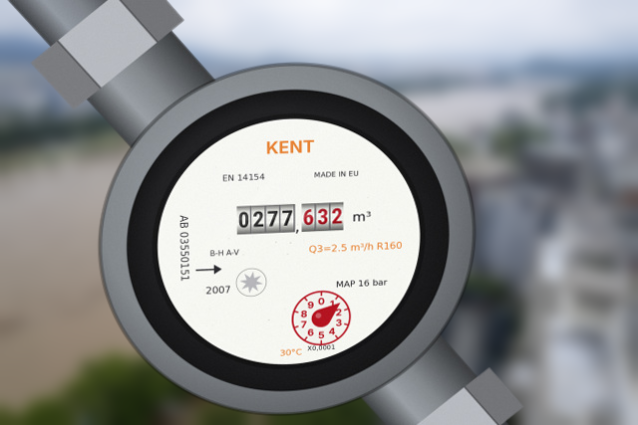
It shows 277.6321 (m³)
